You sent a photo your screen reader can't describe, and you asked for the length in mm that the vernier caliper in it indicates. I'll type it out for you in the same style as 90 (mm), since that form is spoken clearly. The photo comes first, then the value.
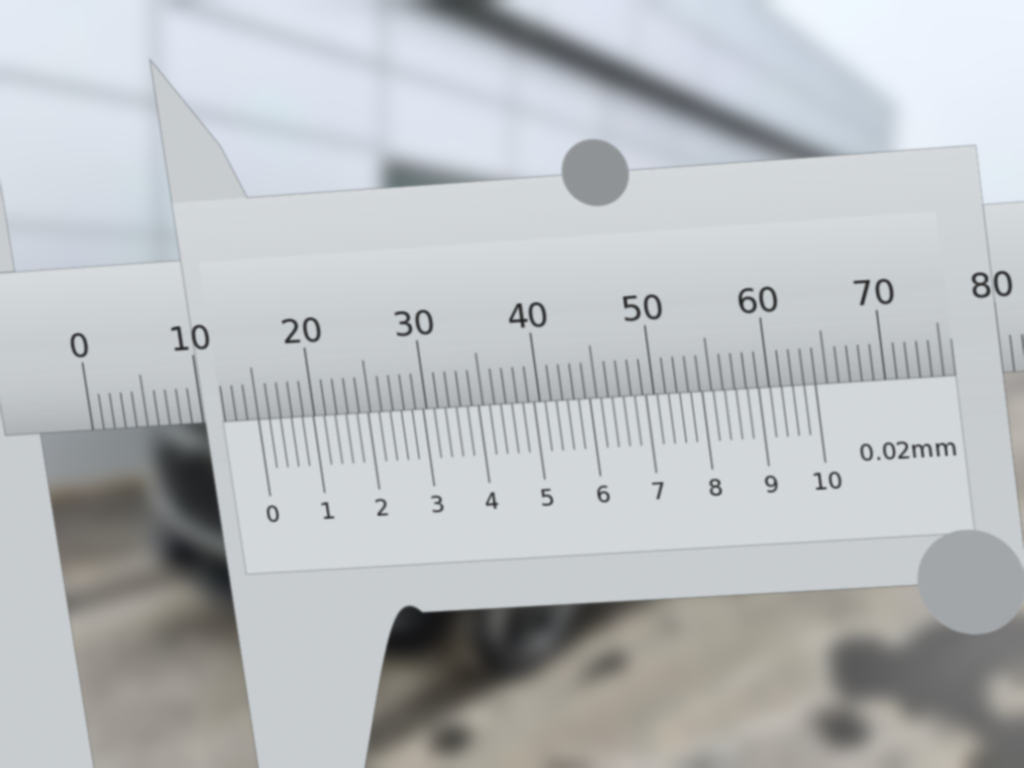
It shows 15.0 (mm)
